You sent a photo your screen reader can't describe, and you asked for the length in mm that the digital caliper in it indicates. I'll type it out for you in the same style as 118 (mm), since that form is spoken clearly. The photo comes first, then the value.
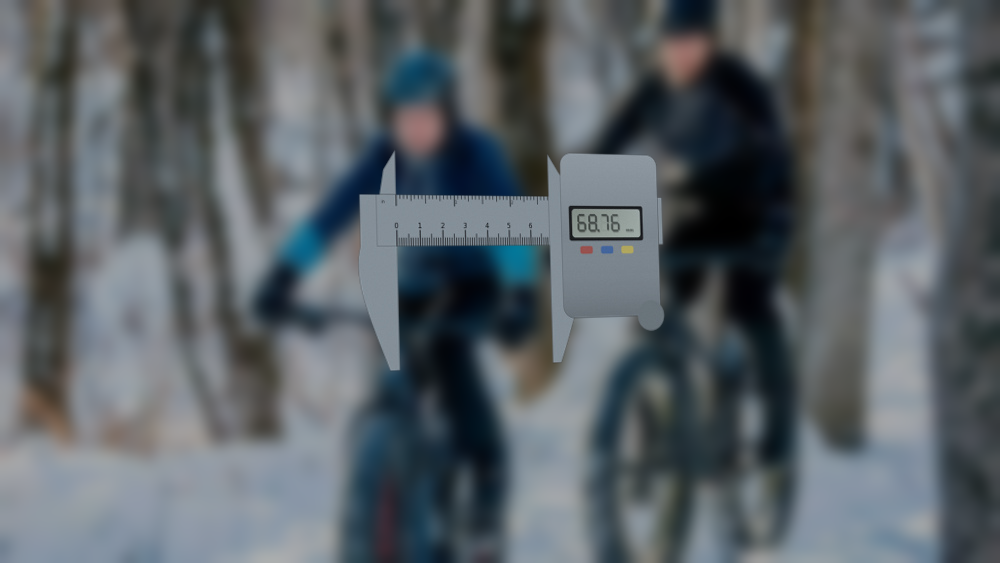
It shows 68.76 (mm)
